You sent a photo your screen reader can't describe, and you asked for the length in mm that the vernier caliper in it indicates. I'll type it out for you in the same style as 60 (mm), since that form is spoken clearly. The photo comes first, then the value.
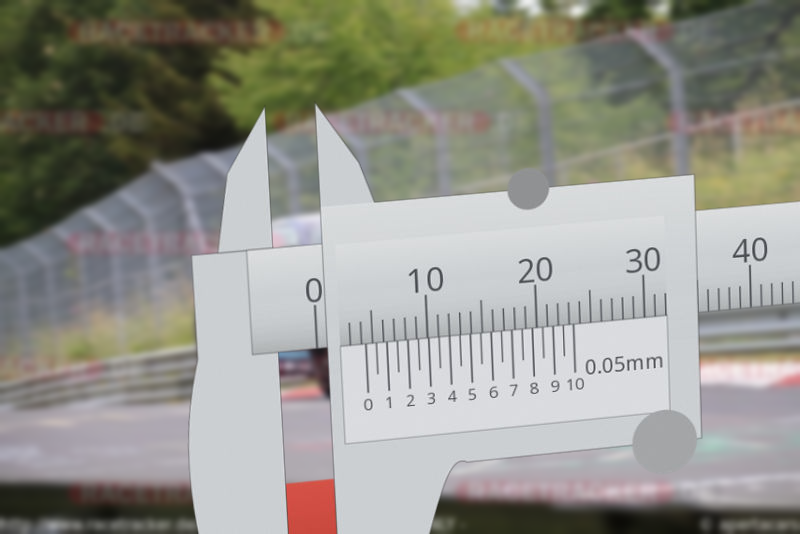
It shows 4.4 (mm)
